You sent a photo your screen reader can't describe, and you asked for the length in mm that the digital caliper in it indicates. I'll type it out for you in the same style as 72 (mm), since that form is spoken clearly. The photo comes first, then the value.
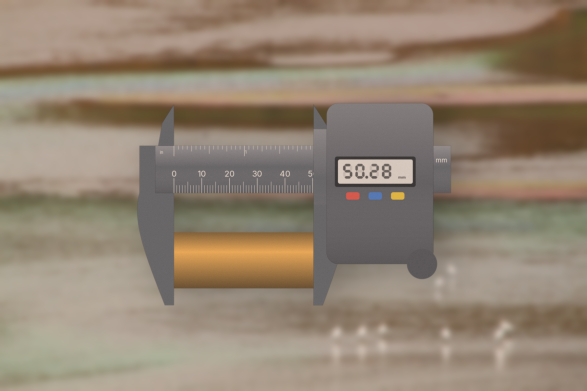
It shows 50.28 (mm)
